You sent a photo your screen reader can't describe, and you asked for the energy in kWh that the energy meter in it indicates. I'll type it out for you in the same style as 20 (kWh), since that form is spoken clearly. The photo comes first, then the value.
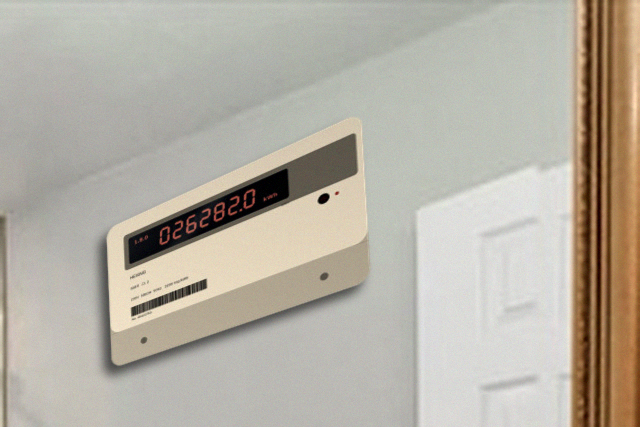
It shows 26282.0 (kWh)
